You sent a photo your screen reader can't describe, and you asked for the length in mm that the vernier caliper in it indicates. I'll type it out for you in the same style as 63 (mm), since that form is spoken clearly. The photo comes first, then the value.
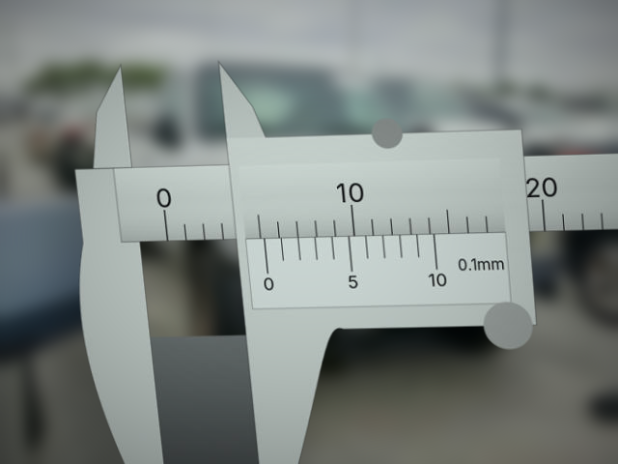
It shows 5.2 (mm)
